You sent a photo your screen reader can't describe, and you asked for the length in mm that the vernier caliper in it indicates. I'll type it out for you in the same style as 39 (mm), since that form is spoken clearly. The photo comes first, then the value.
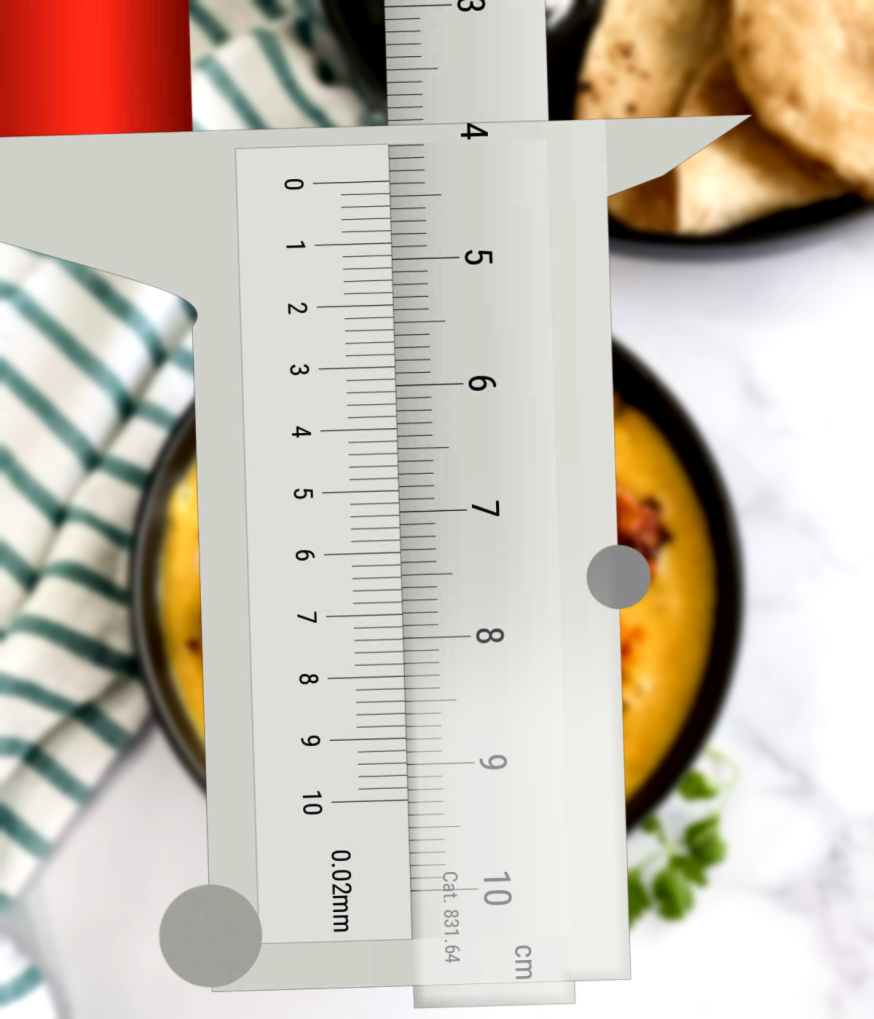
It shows 43.8 (mm)
